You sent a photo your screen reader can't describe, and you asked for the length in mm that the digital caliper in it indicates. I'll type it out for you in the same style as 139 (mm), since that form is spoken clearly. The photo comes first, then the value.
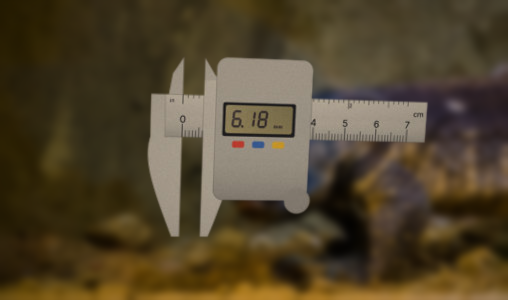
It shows 6.18 (mm)
